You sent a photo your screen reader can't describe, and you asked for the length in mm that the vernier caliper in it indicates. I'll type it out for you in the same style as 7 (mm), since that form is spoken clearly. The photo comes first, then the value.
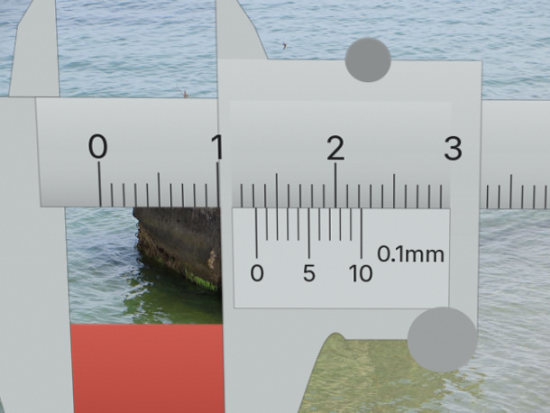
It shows 13.2 (mm)
